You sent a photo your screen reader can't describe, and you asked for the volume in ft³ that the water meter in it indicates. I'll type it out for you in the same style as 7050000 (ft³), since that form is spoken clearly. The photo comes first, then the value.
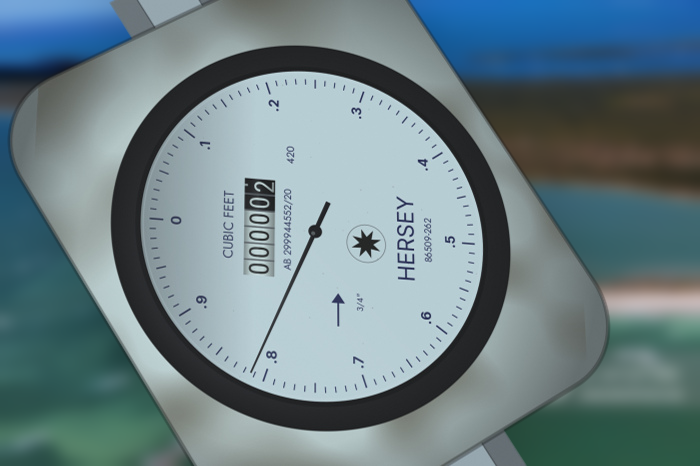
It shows 1.81 (ft³)
